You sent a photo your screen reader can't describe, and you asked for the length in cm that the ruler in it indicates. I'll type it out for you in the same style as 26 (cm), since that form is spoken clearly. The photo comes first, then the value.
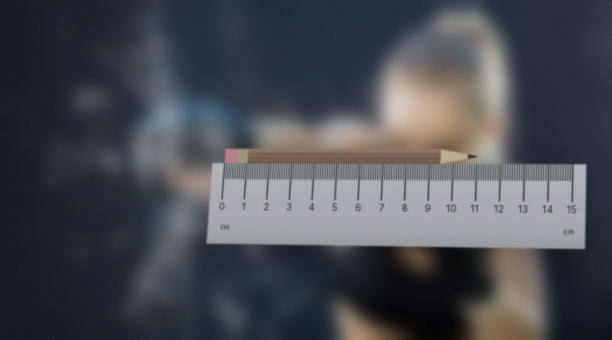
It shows 11 (cm)
